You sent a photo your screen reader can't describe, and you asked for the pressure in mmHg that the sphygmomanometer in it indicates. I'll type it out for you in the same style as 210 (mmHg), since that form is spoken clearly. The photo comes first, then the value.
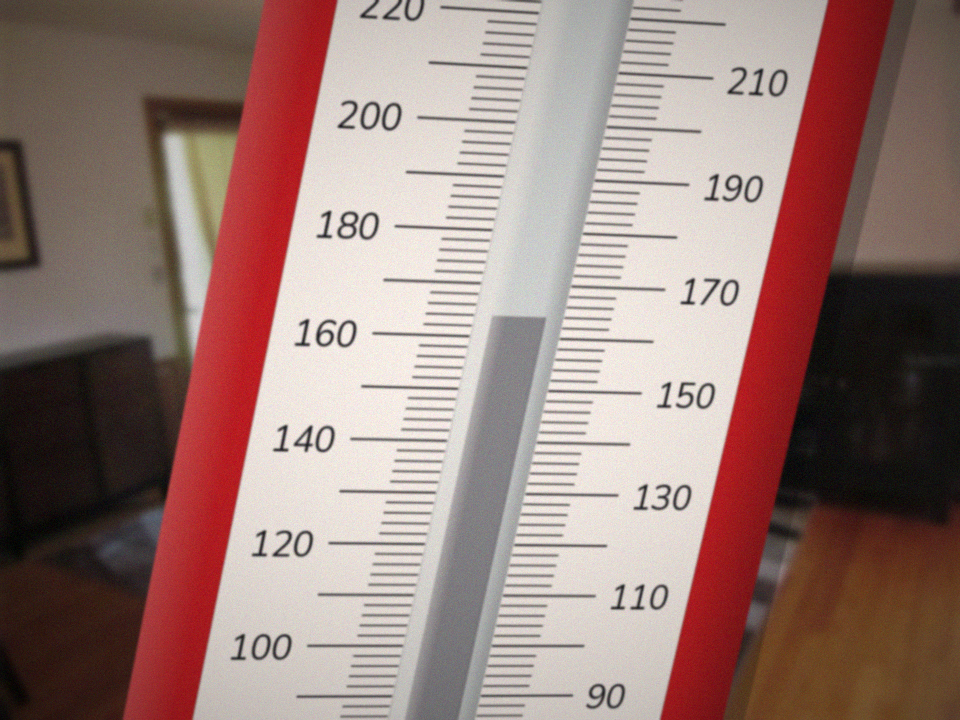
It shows 164 (mmHg)
